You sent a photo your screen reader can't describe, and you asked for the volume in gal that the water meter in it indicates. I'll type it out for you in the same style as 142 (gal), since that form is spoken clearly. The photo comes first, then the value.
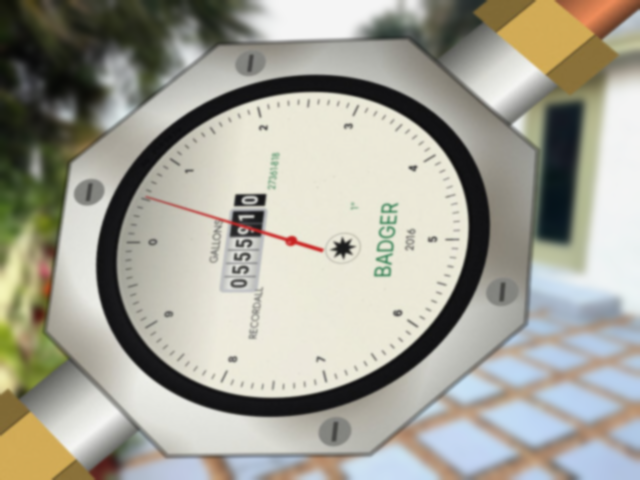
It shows 555910.5 (gal)
